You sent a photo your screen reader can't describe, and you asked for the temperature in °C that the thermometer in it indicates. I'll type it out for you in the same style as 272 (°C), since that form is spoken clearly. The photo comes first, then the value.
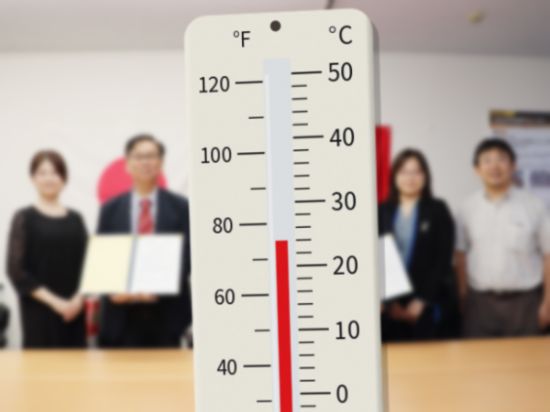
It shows 24 (°C)
